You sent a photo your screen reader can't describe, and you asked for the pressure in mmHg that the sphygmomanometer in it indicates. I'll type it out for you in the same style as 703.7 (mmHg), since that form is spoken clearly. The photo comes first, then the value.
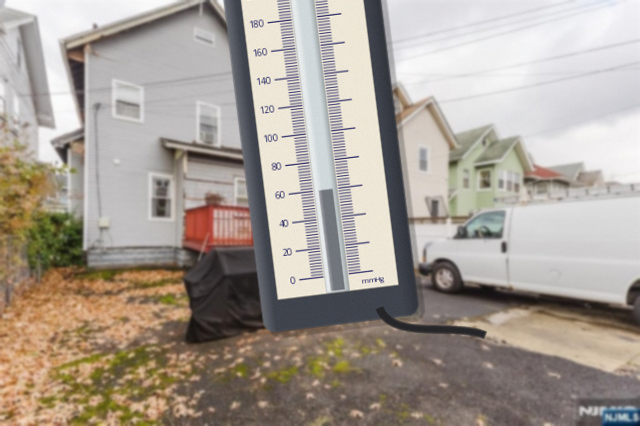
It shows 60 (mmHg)
